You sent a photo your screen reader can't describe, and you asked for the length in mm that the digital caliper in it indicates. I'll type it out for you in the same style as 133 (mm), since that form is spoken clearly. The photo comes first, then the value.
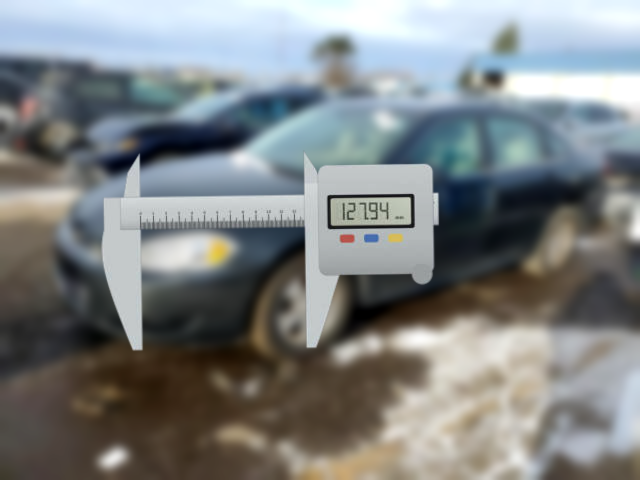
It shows 127.94 (mm)
